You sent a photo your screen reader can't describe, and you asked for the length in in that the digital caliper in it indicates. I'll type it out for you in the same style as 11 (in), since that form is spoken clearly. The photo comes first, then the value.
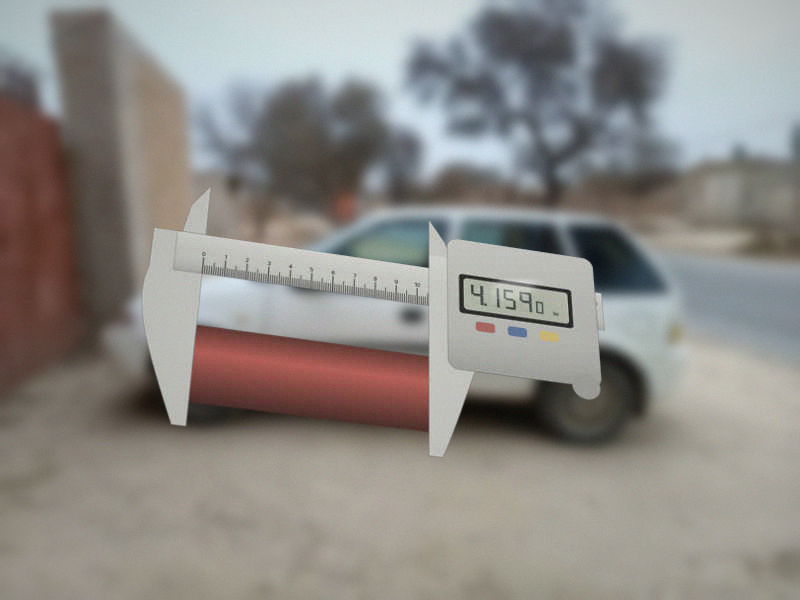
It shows 4.1590 (in)
